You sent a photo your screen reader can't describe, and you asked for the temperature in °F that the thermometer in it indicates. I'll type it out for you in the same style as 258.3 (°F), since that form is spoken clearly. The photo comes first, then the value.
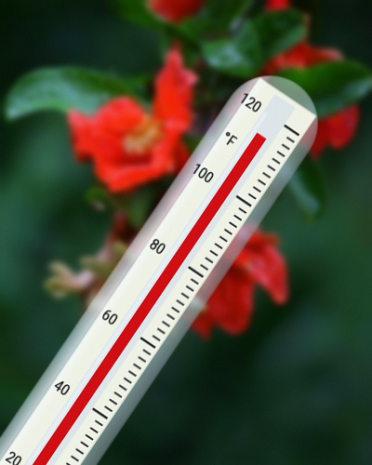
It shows 115 (°F)
